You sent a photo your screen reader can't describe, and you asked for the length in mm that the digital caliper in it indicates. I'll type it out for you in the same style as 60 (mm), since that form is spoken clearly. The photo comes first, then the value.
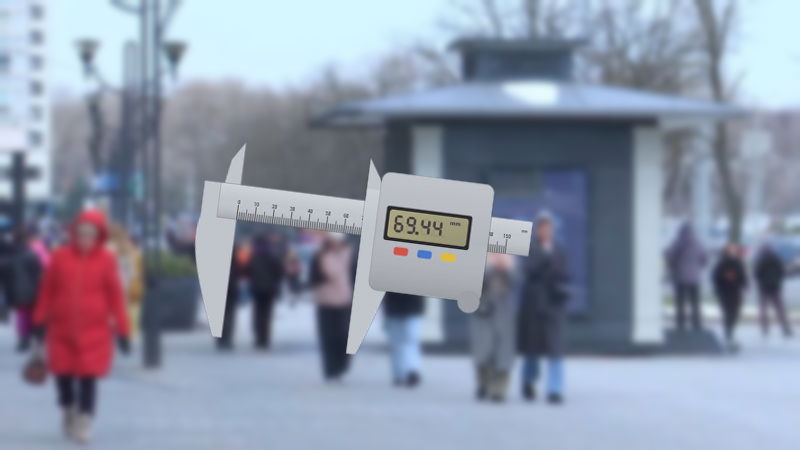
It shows 69.44 (mm)
